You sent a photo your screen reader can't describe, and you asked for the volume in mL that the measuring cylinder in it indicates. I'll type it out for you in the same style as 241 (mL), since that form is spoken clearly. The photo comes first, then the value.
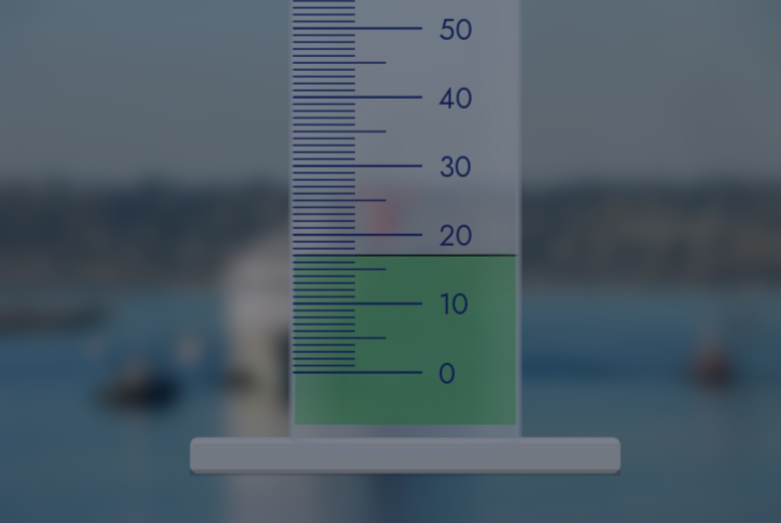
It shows 17 (mL)
